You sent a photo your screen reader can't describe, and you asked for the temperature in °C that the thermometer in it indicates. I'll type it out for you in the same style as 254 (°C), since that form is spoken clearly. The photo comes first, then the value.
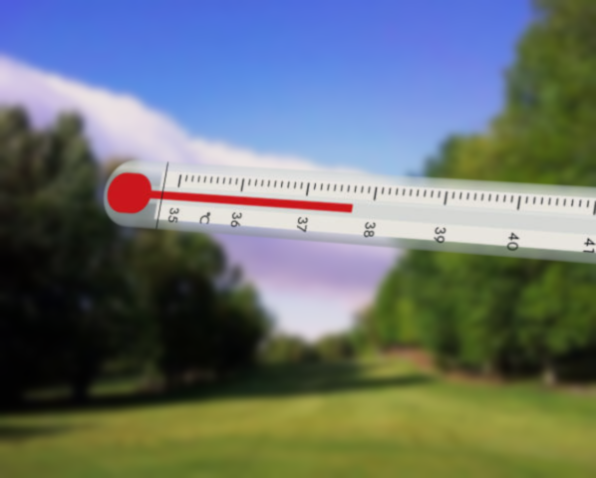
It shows 37.7 (°C)
